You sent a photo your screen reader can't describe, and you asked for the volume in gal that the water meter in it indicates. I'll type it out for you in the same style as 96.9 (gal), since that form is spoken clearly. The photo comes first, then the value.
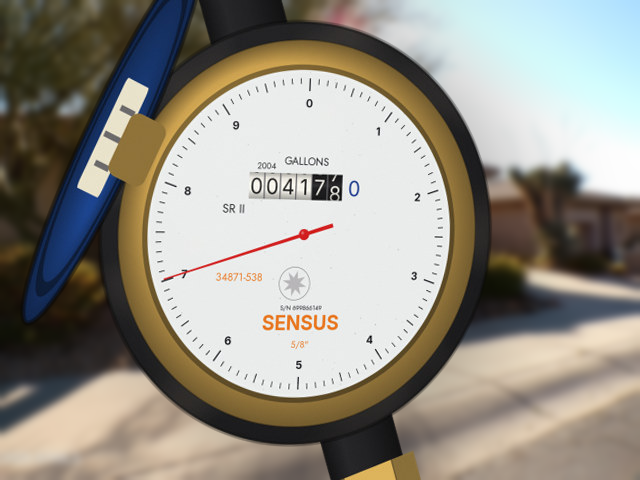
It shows 41777.0 (gal)
